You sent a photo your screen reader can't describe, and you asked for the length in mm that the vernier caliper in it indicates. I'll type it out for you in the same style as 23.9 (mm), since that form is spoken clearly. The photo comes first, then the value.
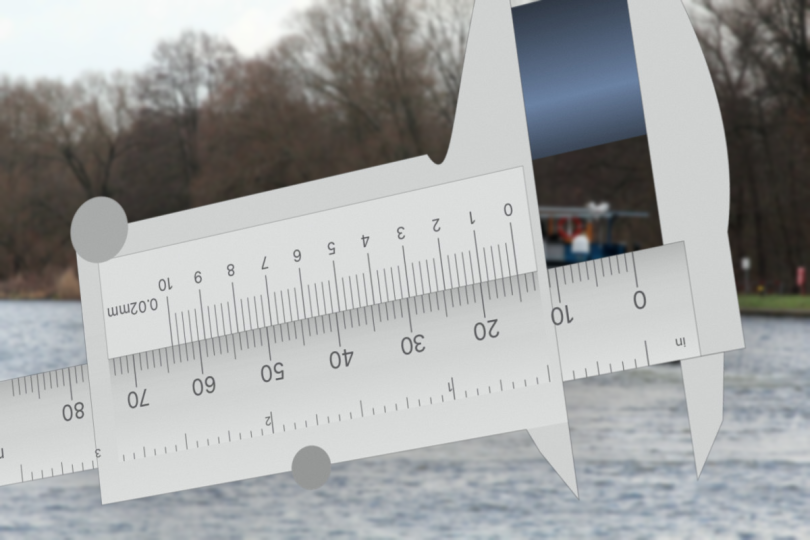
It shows 15.0 (mm)
